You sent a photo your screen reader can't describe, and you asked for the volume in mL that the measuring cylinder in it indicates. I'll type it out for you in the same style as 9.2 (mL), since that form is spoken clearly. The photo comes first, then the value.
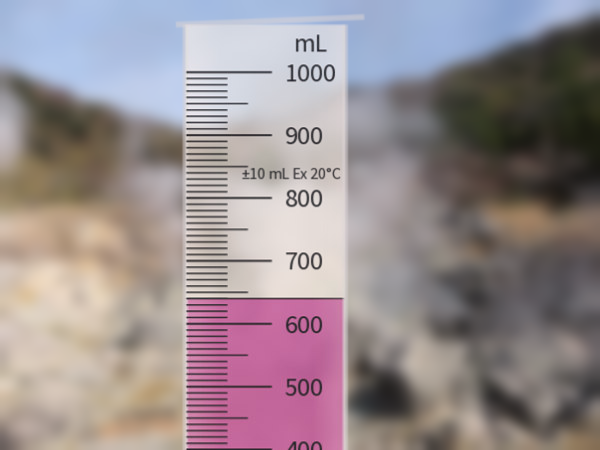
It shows 640 (mL)
